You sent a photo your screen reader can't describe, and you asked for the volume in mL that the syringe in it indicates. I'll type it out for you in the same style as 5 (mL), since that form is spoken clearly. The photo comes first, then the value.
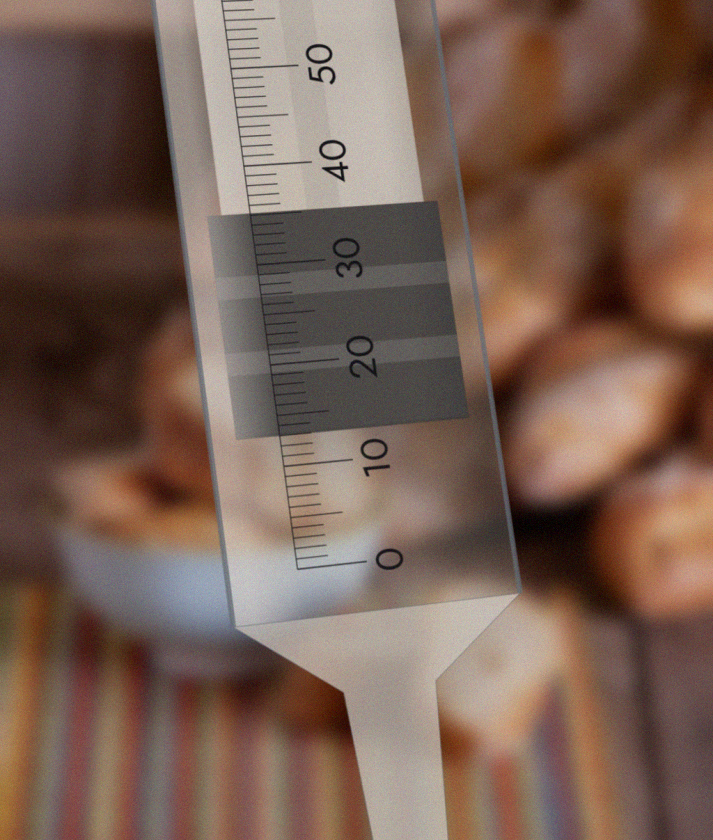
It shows 13 (mL)
